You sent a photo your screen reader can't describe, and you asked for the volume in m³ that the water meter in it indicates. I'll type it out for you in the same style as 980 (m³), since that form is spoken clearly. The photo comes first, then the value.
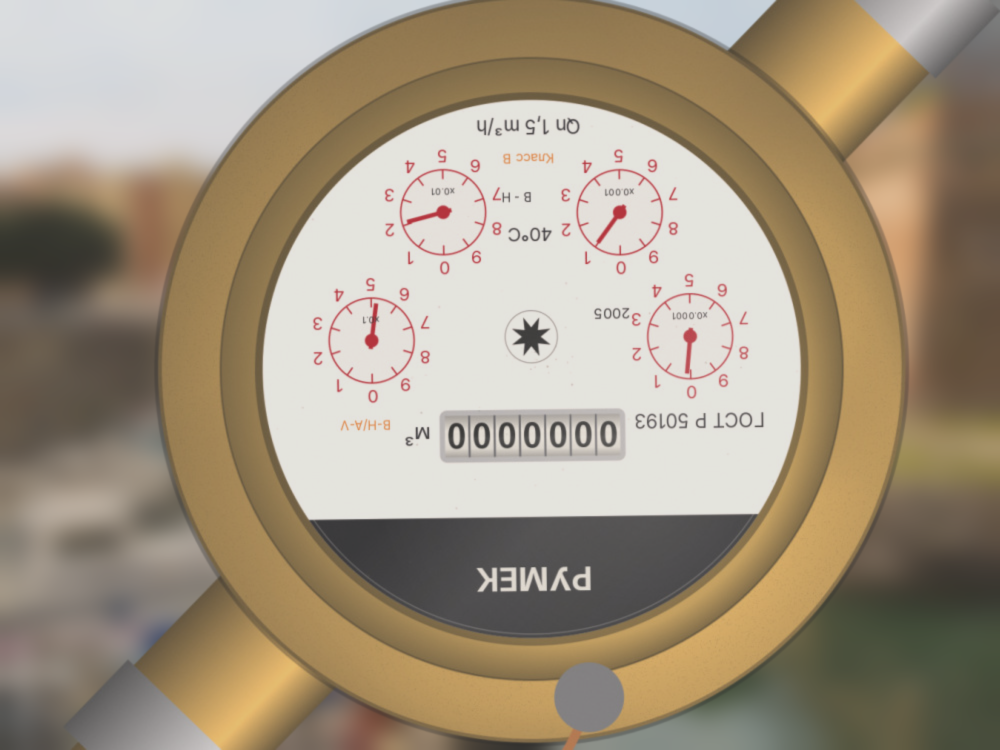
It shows 0.5210 (m³)
